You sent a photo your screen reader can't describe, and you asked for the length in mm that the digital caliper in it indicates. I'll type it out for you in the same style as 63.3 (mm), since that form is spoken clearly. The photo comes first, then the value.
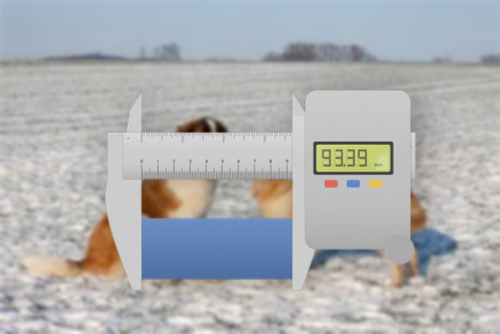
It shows 93.39 (mm)
